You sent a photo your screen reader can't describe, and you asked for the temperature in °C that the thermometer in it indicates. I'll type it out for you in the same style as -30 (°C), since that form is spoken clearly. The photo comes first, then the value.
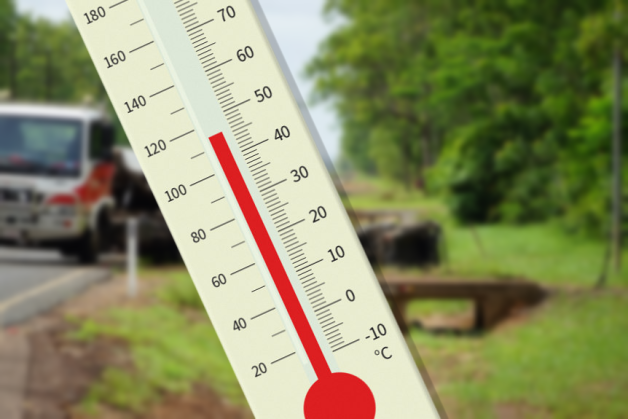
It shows 46 (°C)
